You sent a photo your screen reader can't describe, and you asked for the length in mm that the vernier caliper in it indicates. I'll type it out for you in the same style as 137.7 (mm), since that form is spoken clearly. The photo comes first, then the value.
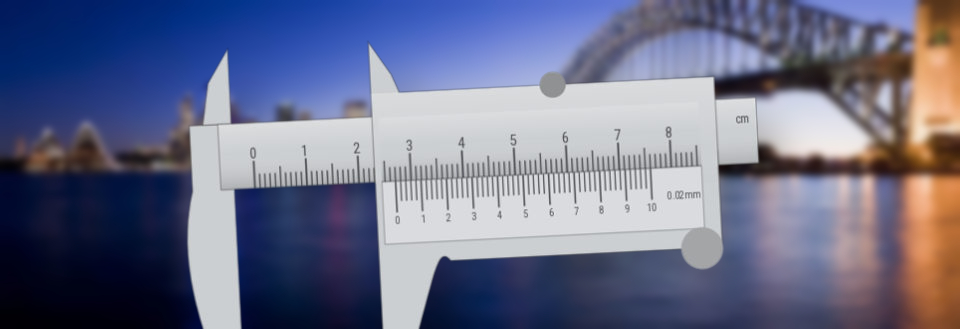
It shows 27.0 (mm)
